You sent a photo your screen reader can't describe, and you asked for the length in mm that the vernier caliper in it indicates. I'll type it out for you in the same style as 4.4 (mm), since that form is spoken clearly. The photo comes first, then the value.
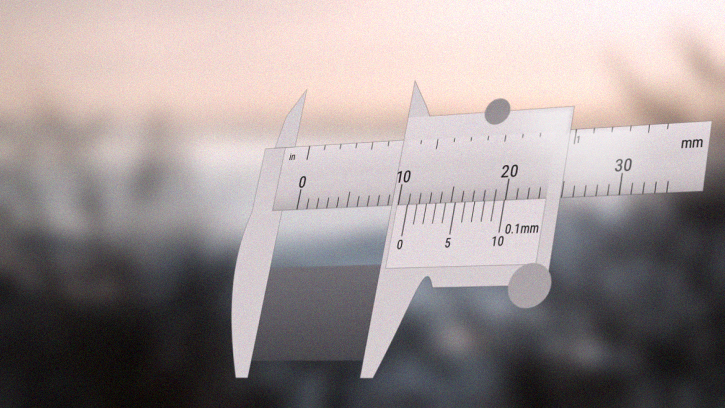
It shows 10.9 (mm)
